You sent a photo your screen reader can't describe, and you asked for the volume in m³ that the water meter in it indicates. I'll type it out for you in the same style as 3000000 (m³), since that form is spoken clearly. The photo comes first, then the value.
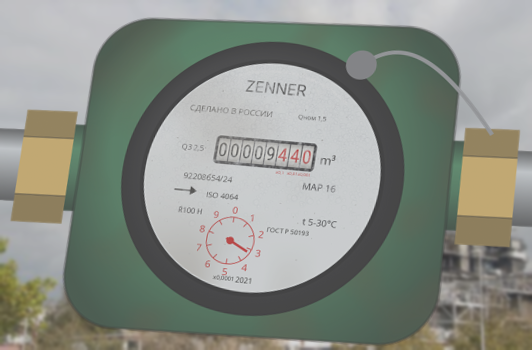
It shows 9.4403 (m³)
